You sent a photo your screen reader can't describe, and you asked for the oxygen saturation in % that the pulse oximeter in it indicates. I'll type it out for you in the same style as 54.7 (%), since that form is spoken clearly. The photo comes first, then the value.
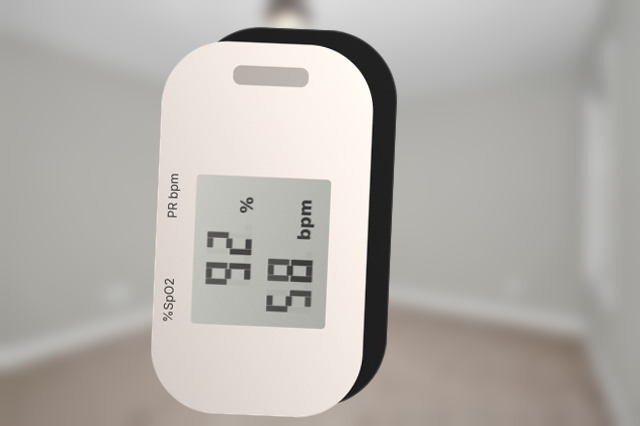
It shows 92 (%)
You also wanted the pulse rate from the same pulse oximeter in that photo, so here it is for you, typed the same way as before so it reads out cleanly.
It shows 58 (bpm)
